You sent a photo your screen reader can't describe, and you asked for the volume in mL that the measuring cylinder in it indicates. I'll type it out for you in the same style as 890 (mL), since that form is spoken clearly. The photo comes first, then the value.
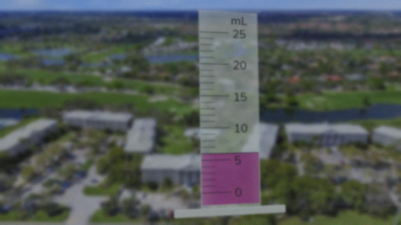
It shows 6 (mL)
